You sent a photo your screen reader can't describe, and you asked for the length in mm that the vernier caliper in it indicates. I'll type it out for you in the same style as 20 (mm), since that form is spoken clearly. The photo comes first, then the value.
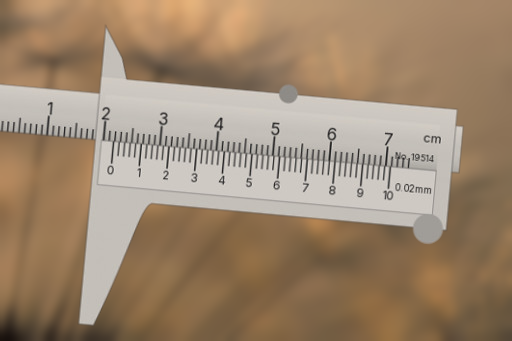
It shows 21.8 (mm)
